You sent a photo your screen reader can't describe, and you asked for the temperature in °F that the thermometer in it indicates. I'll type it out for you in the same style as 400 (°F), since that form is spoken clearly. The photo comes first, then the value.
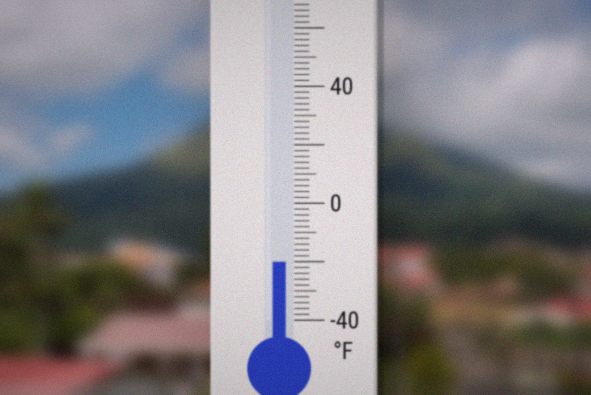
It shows -20 (°F)
